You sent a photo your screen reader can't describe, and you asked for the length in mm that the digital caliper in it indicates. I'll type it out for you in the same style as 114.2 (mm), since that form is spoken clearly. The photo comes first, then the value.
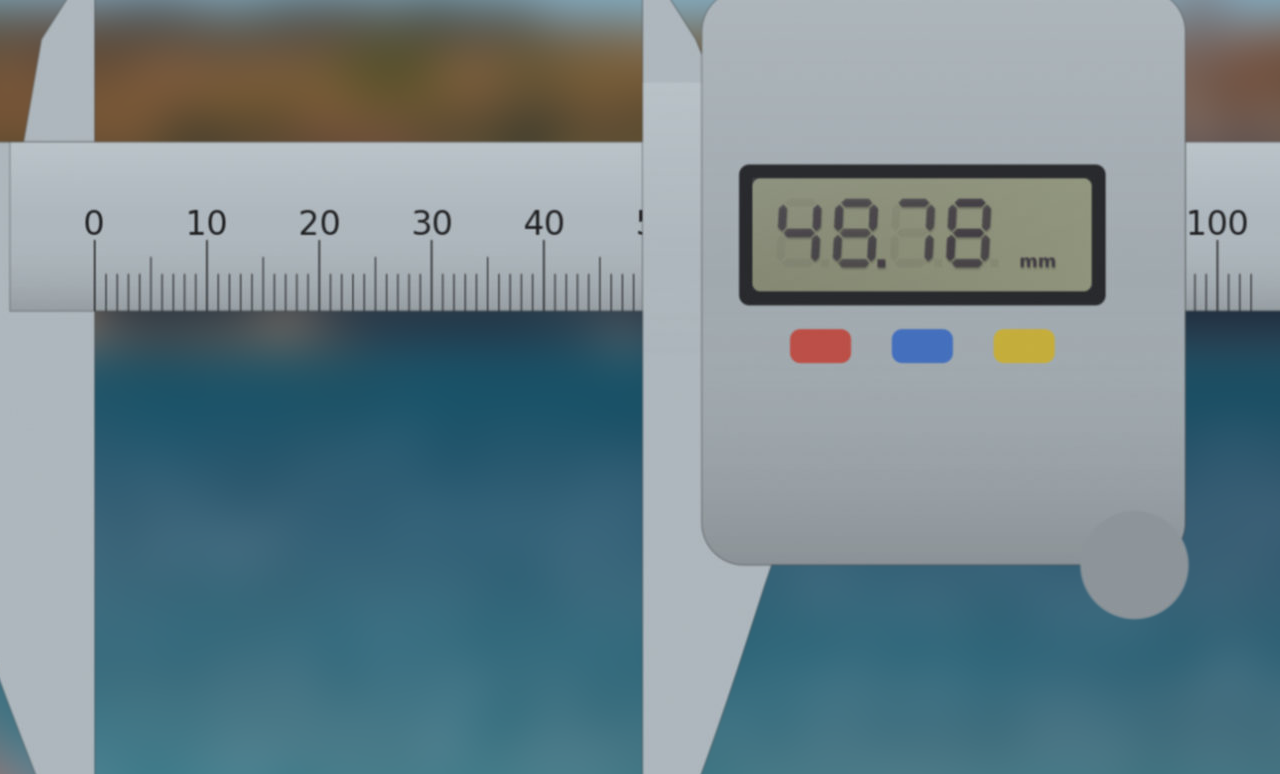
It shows 48.78 (mm)
